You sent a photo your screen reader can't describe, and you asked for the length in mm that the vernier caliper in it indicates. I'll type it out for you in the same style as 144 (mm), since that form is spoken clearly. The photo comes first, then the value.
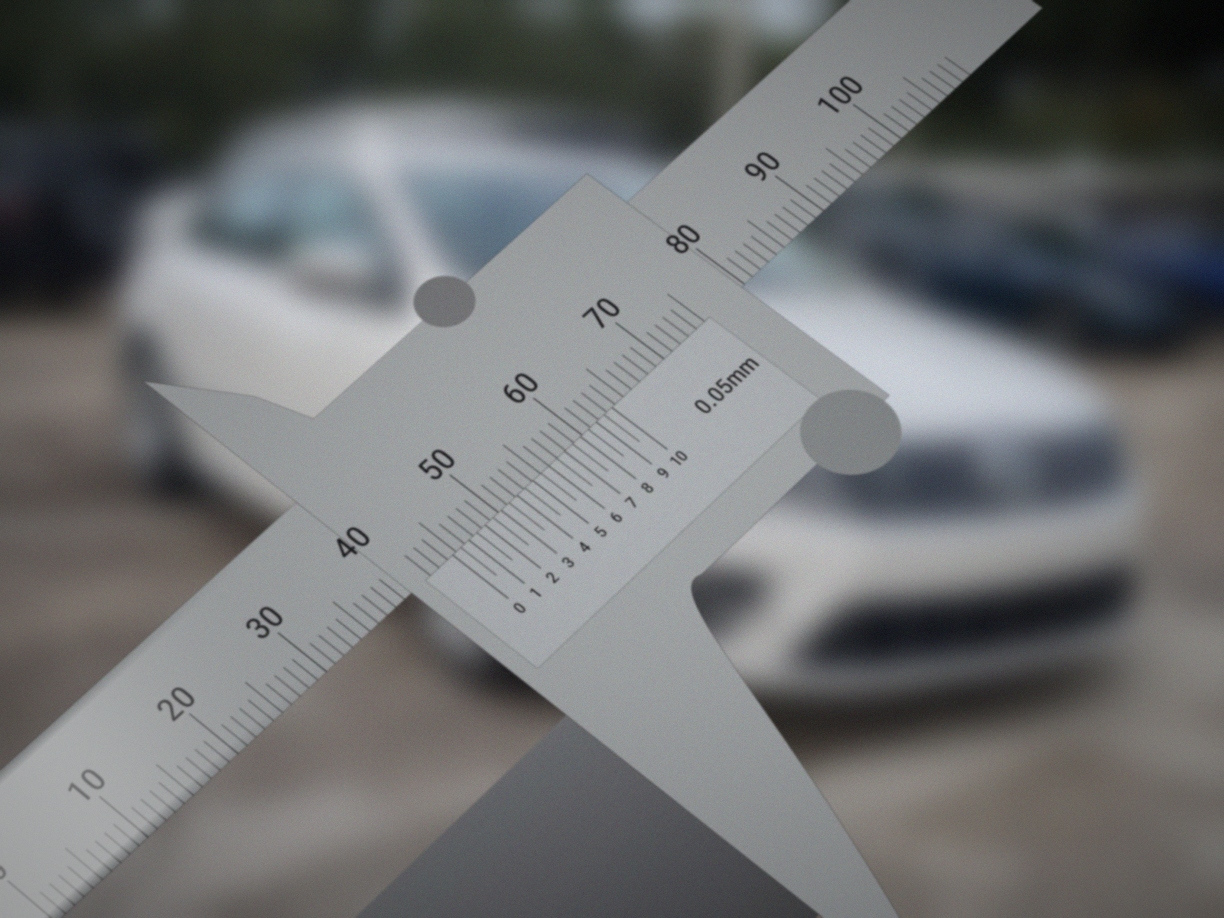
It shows 44.6 (mm)
